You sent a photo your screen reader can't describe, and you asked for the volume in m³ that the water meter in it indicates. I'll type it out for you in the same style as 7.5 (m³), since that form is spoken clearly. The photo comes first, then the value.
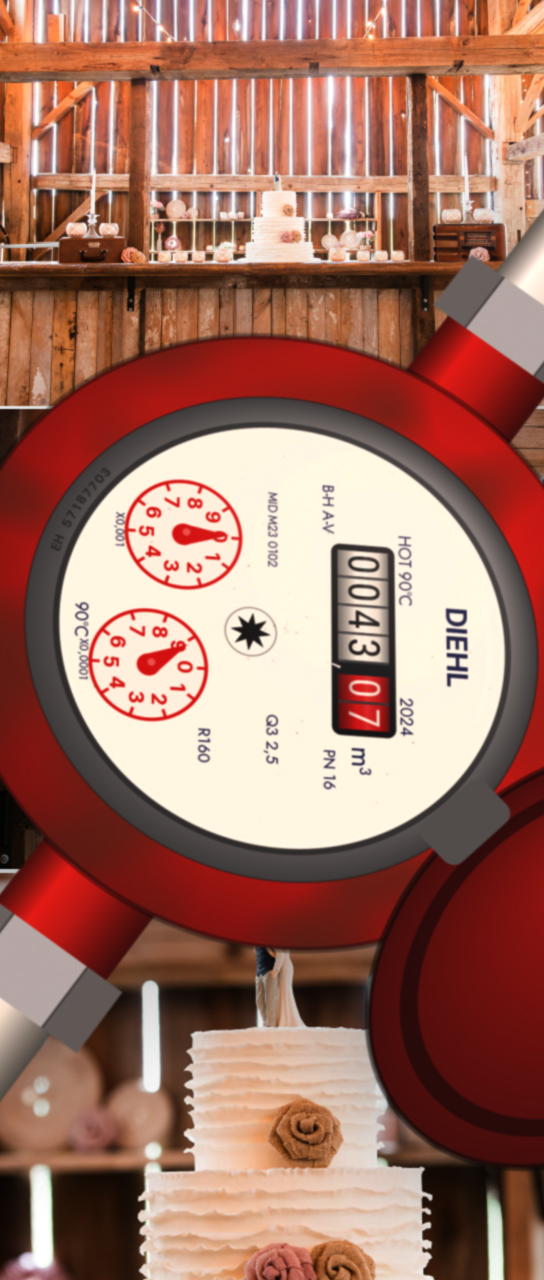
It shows 43.0699 (m³)
